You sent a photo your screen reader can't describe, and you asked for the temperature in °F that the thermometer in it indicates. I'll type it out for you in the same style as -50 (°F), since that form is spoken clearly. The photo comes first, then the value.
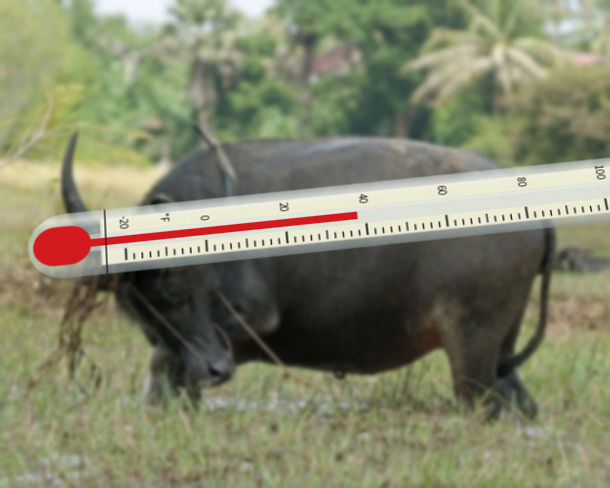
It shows 38 (°F)
